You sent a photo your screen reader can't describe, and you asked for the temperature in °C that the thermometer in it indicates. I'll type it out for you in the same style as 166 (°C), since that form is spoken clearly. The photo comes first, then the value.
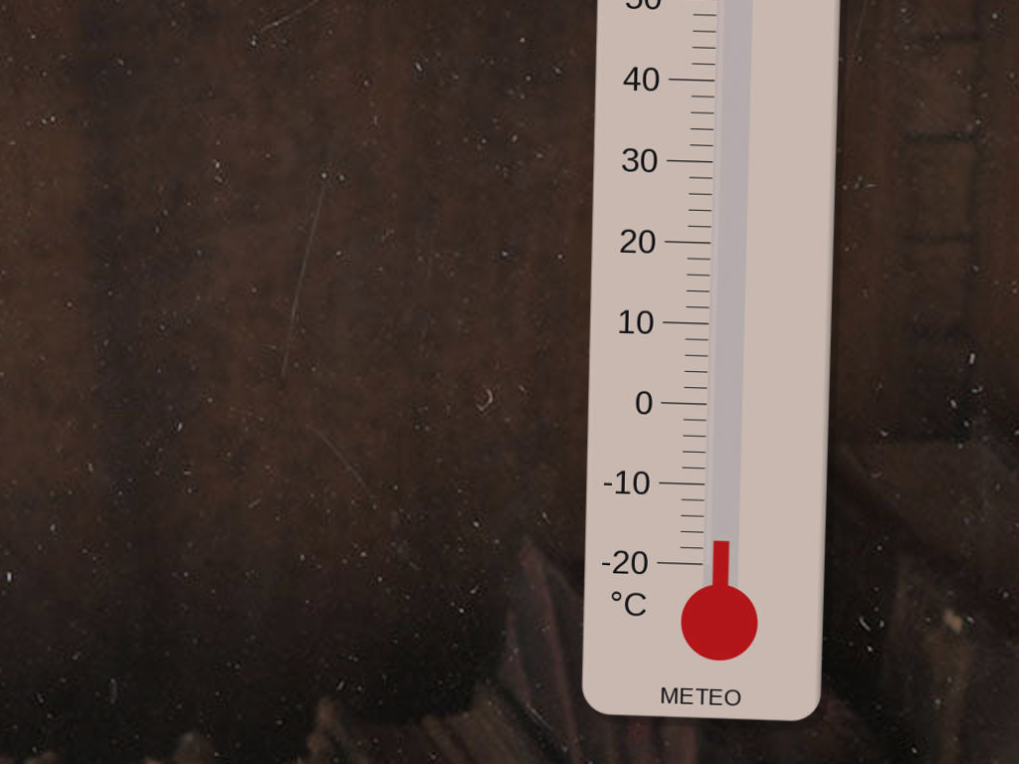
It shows -17 (°C)
